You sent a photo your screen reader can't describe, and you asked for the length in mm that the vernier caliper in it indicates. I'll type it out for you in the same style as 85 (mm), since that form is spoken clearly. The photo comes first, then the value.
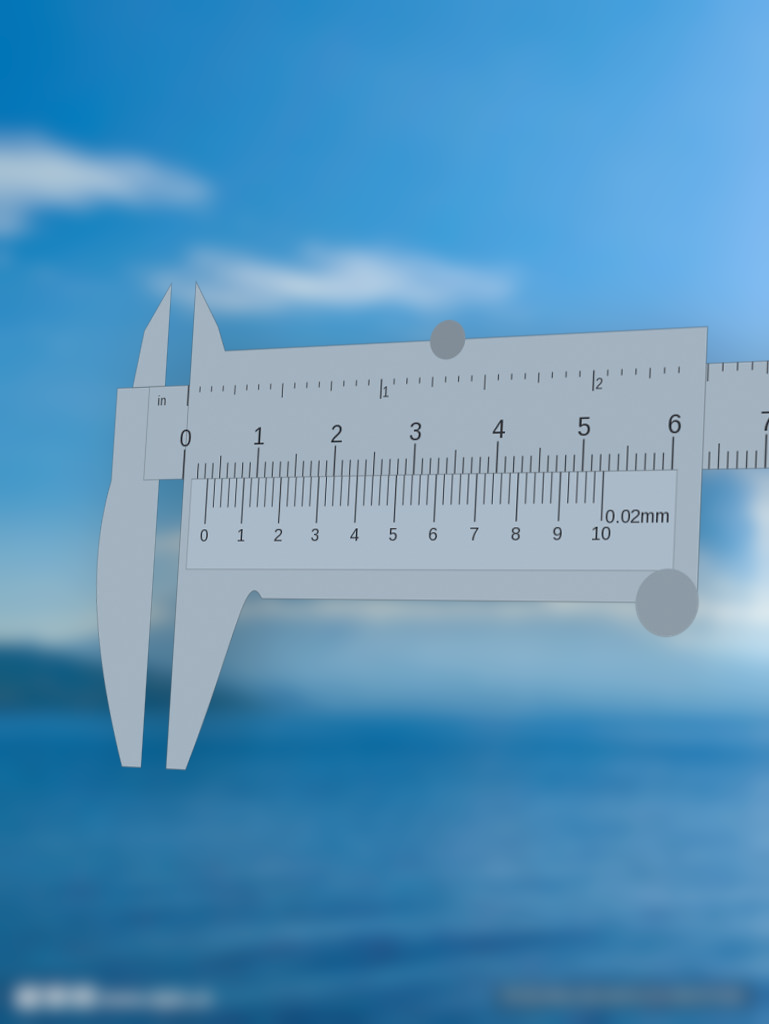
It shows 3.4 (mm)
